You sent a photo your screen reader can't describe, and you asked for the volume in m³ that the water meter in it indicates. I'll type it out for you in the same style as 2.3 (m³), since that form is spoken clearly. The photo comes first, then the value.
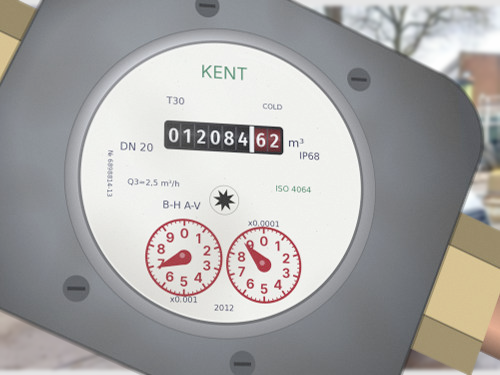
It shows 12084.6268 (m³)
